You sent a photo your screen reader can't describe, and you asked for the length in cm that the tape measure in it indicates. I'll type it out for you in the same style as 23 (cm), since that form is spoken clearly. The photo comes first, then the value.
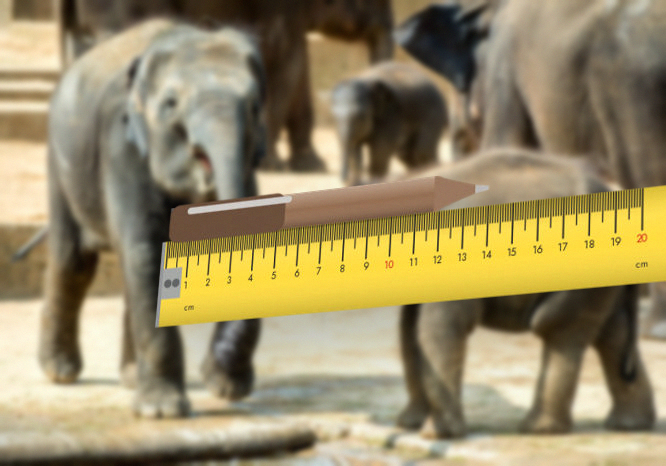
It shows 14 (cm)
